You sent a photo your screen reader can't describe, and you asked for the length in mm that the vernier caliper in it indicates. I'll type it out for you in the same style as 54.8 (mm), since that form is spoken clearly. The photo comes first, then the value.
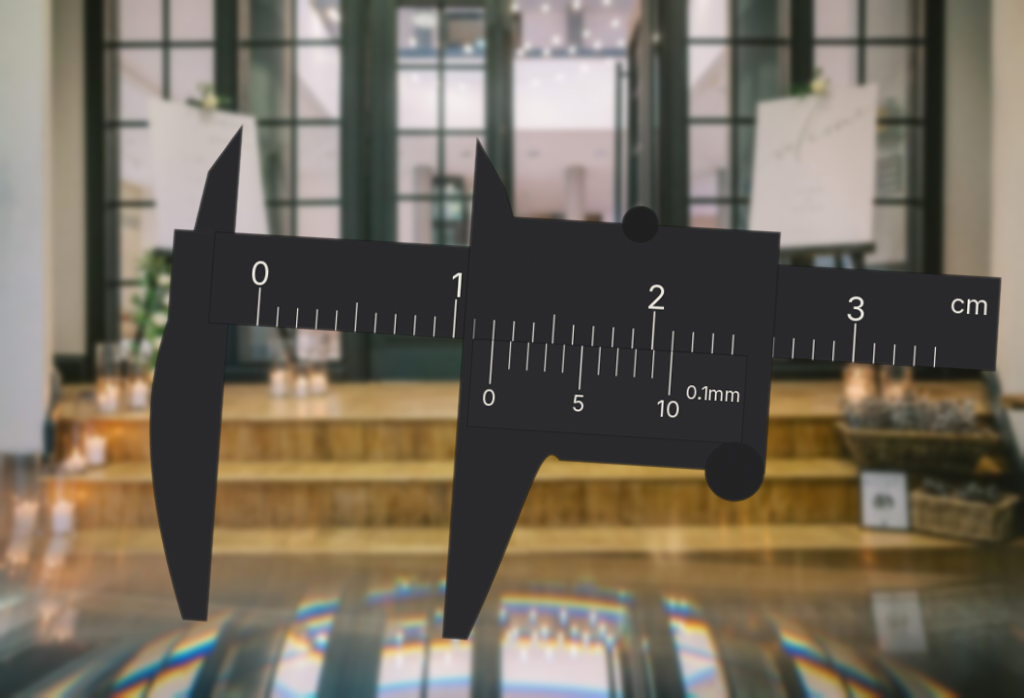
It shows 12.0 (mm)
